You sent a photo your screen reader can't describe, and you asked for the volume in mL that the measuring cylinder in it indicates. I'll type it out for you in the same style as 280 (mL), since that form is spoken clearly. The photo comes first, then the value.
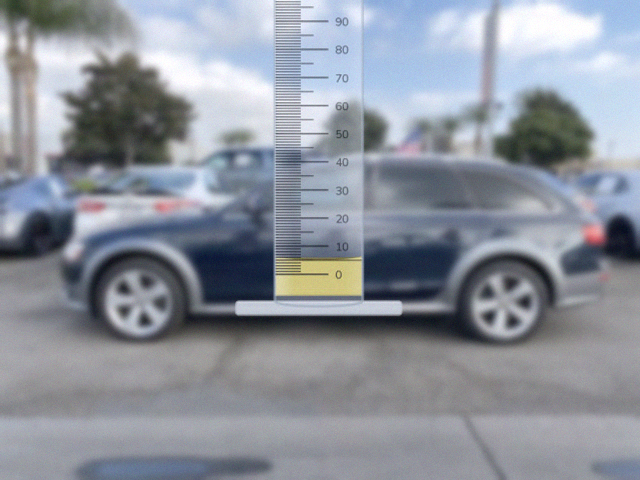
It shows 5 (mL)
